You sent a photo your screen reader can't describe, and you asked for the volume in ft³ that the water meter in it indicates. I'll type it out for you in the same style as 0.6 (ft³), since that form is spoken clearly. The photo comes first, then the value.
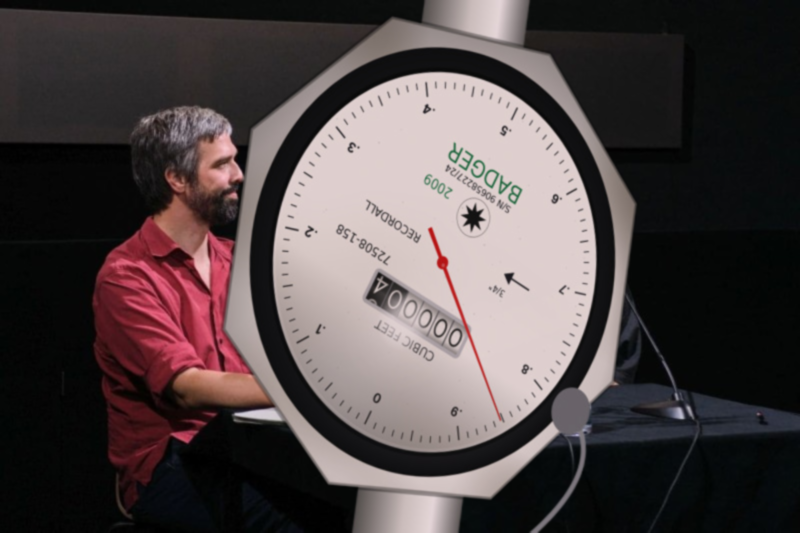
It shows 3.85 (ft³)
